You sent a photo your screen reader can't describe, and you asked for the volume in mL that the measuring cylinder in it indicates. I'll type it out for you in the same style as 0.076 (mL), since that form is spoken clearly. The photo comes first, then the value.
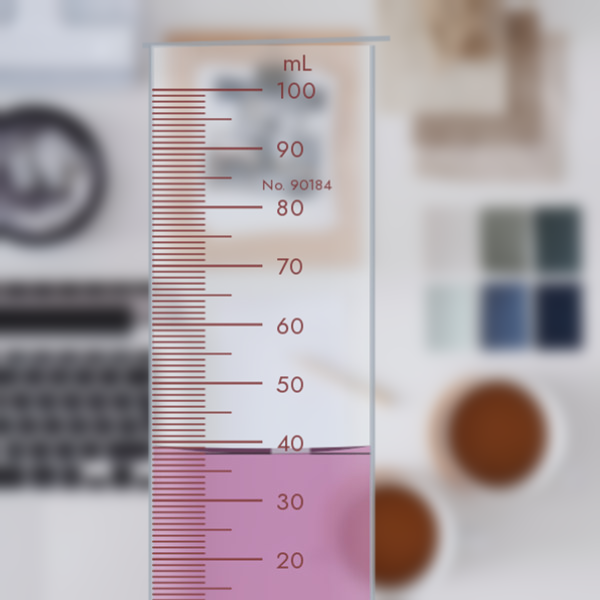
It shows 38 (mL)
